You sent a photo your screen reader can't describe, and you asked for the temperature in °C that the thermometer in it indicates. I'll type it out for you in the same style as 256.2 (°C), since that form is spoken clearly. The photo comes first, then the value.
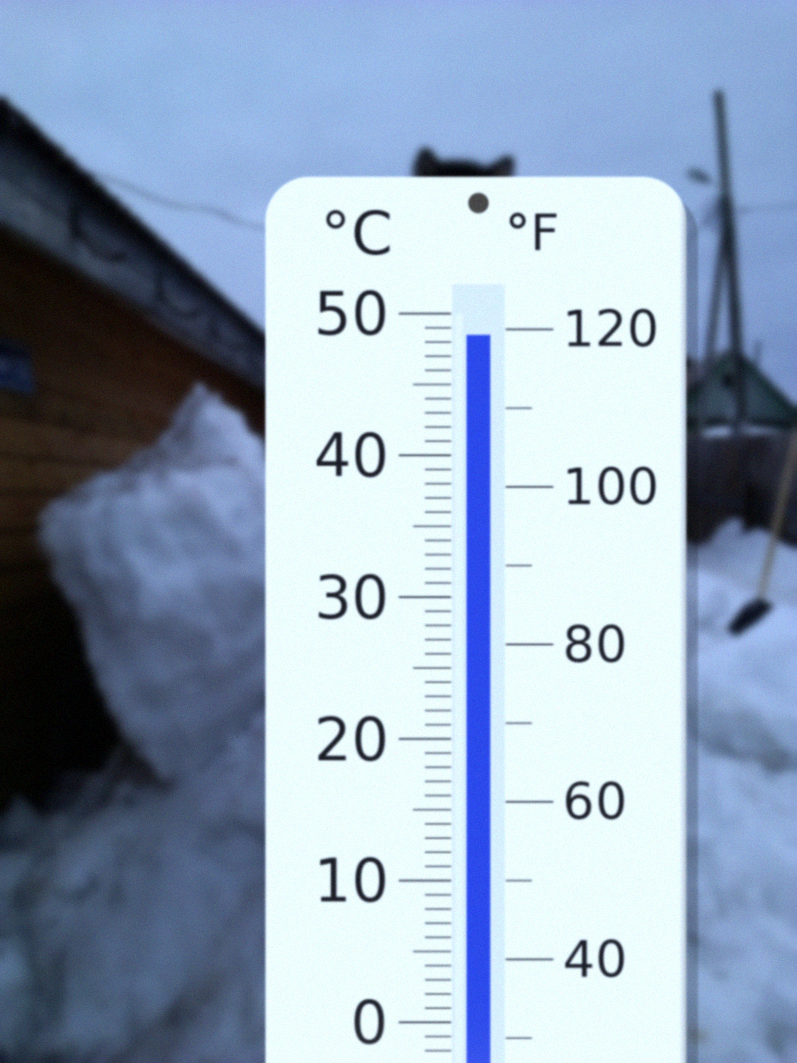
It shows 48.5 (°C)
